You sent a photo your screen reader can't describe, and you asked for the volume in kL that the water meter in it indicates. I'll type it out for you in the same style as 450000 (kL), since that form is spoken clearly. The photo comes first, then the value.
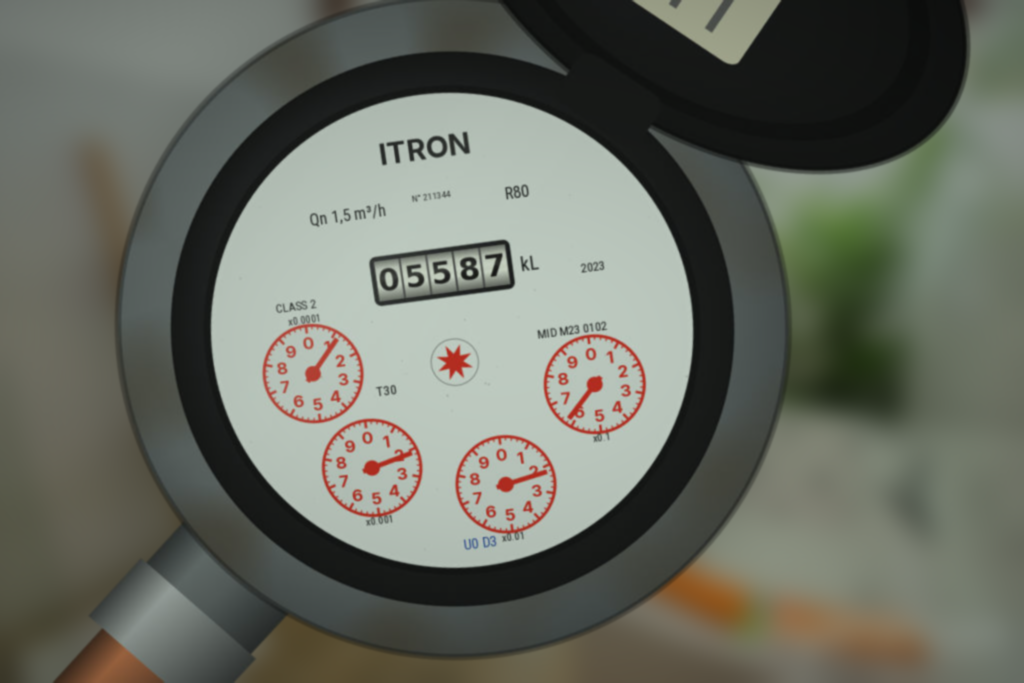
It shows 5587.6221 (kL)
